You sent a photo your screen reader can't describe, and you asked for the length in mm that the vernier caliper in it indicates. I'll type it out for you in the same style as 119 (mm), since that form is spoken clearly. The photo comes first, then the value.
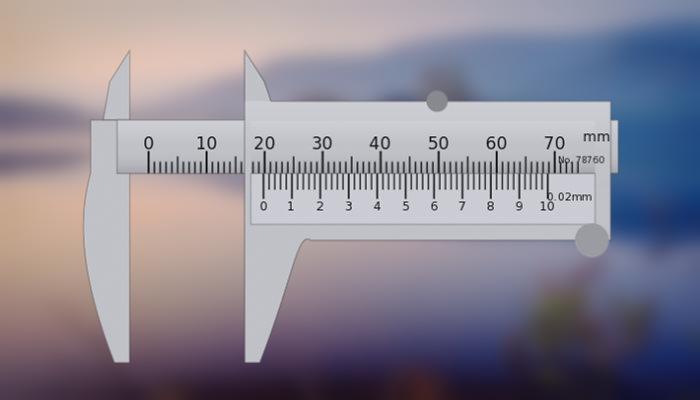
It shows 19.8 (mm)
